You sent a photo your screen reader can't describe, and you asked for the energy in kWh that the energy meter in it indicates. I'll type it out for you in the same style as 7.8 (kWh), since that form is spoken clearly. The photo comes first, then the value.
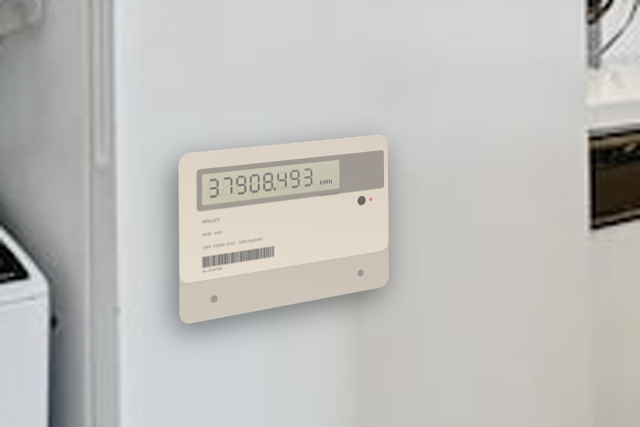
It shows 37908.493 (kWh)
